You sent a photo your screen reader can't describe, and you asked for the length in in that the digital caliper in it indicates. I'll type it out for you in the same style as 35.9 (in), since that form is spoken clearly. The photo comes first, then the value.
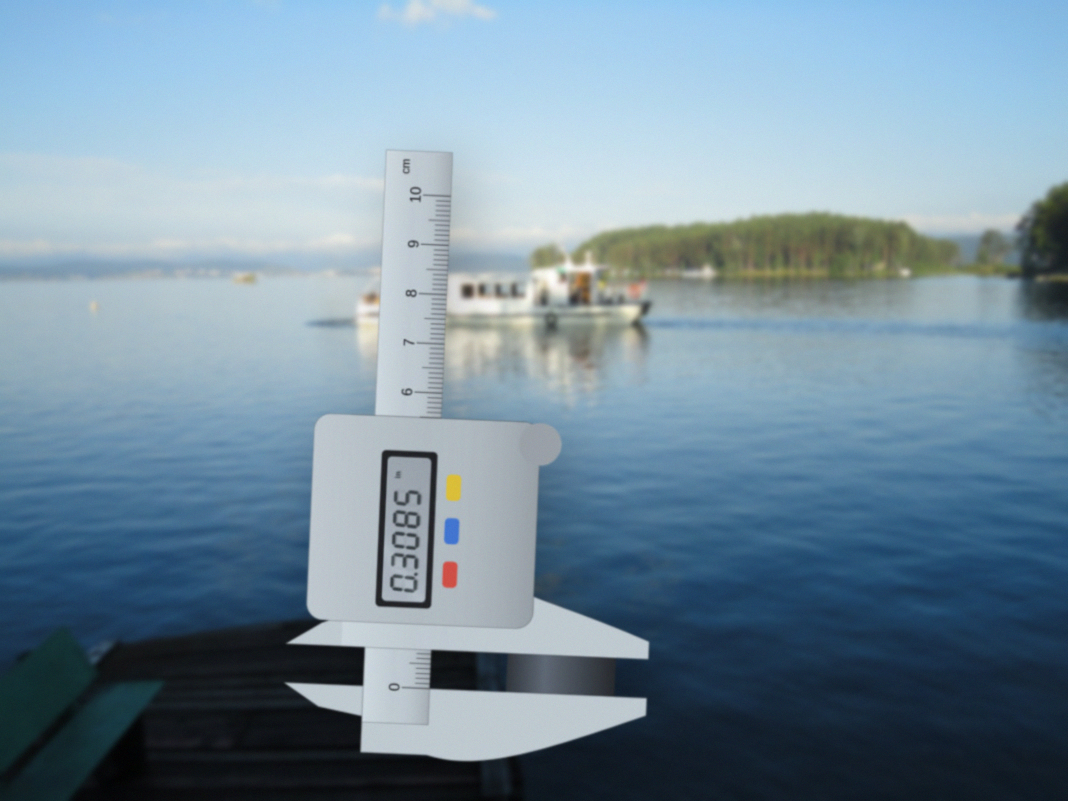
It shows 0.3085 (in)
